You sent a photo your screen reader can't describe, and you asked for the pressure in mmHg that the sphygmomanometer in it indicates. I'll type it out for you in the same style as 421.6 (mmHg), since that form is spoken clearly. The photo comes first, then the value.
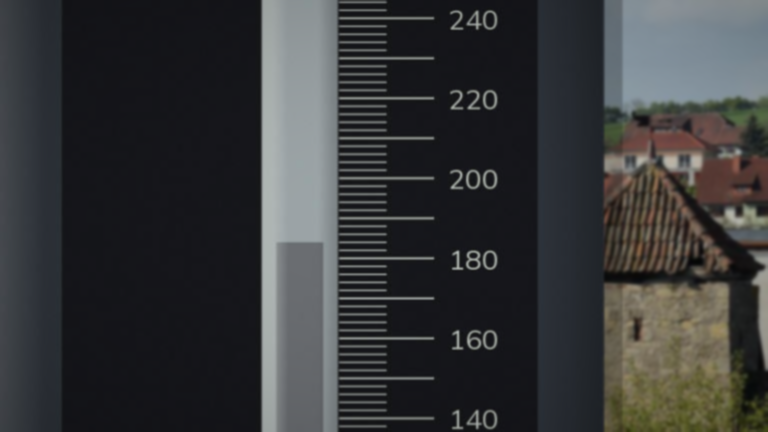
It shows 184 (mmHg)
